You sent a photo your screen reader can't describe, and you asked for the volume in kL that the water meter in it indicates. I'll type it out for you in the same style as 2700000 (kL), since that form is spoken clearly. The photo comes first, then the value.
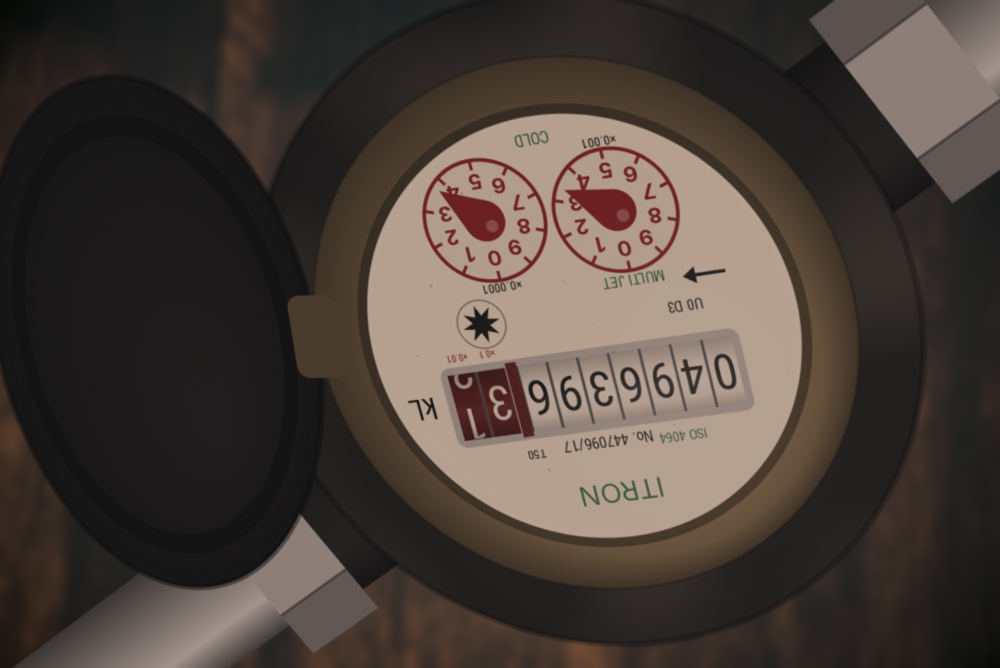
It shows 496396.3133 (kL)
